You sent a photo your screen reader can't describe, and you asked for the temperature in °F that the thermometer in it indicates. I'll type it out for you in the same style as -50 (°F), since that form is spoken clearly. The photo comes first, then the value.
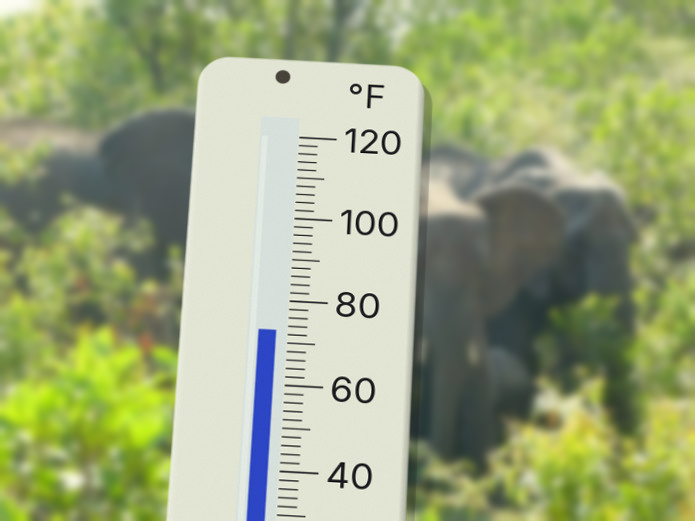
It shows 73 (°F)
